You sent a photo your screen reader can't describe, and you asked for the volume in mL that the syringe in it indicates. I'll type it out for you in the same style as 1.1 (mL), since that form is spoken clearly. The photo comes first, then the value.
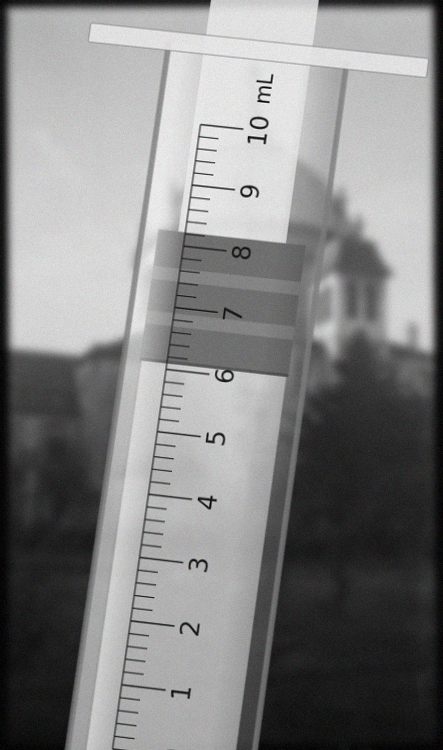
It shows 6.1 (mL)
